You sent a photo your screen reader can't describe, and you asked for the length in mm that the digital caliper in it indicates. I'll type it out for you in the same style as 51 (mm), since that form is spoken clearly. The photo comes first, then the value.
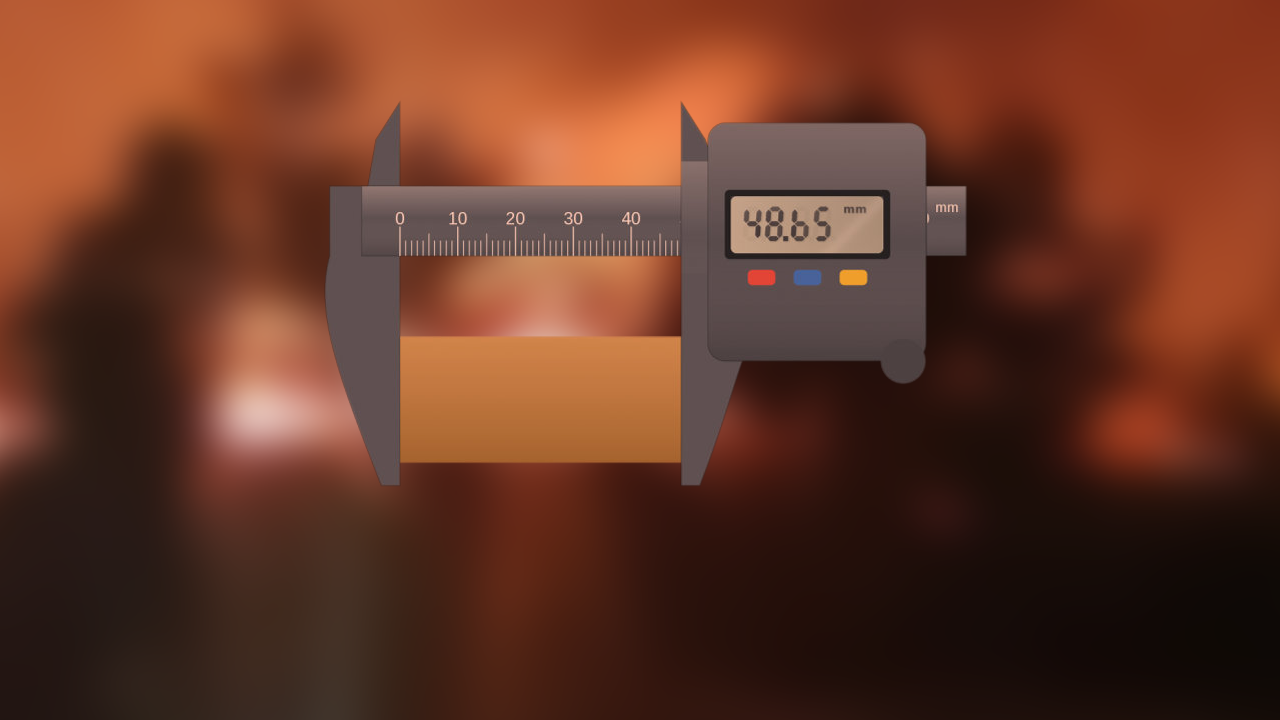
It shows 48.65 (mm)
